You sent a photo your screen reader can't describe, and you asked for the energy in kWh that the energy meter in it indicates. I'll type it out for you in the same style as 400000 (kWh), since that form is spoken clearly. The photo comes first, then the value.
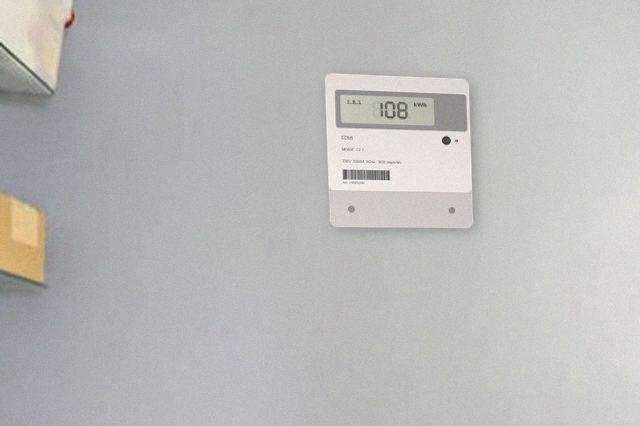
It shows 108 (kWh)
